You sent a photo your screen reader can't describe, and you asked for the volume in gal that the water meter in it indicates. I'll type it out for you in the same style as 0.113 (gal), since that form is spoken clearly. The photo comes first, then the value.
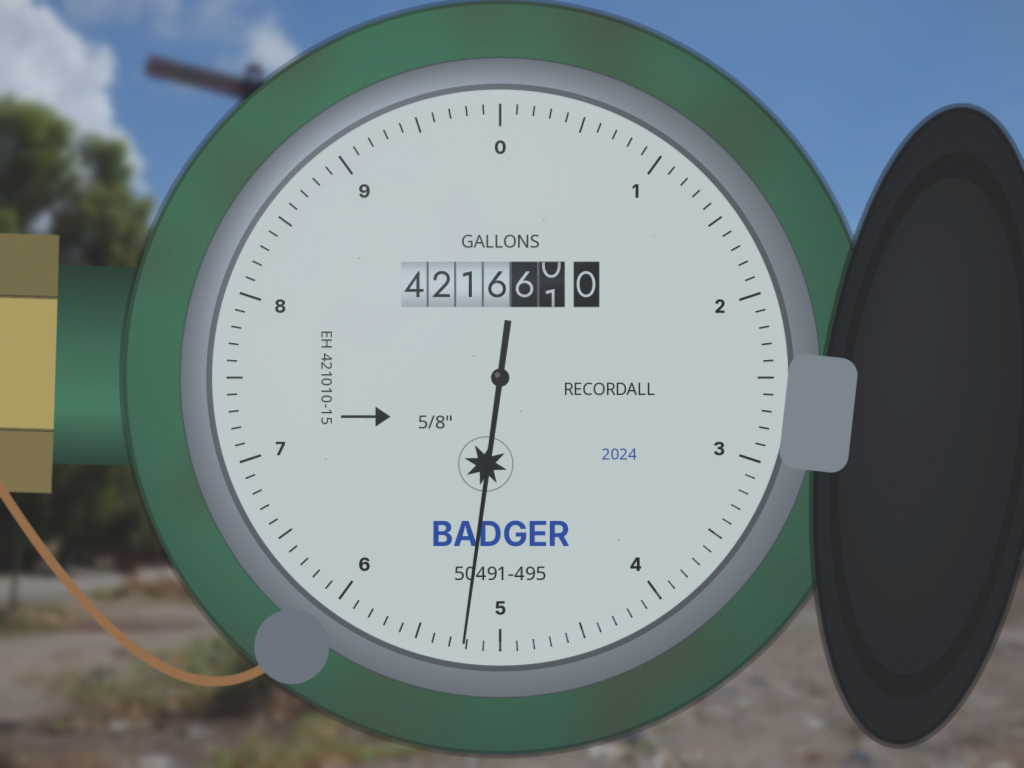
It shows 4216605.2 (gal)
